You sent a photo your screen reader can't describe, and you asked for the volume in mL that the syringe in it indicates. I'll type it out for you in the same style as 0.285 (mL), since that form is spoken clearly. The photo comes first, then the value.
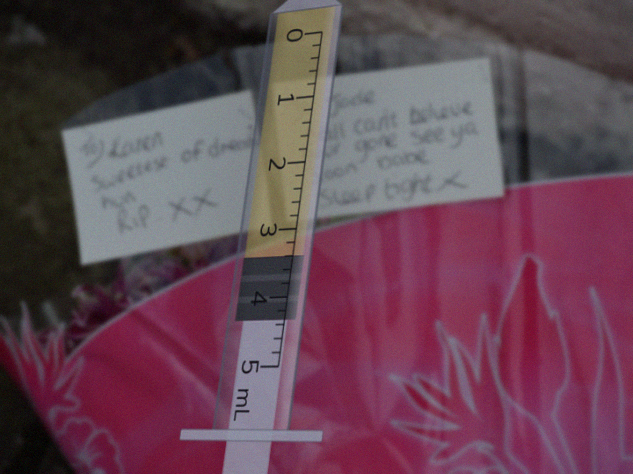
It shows 3.4 (mL)
